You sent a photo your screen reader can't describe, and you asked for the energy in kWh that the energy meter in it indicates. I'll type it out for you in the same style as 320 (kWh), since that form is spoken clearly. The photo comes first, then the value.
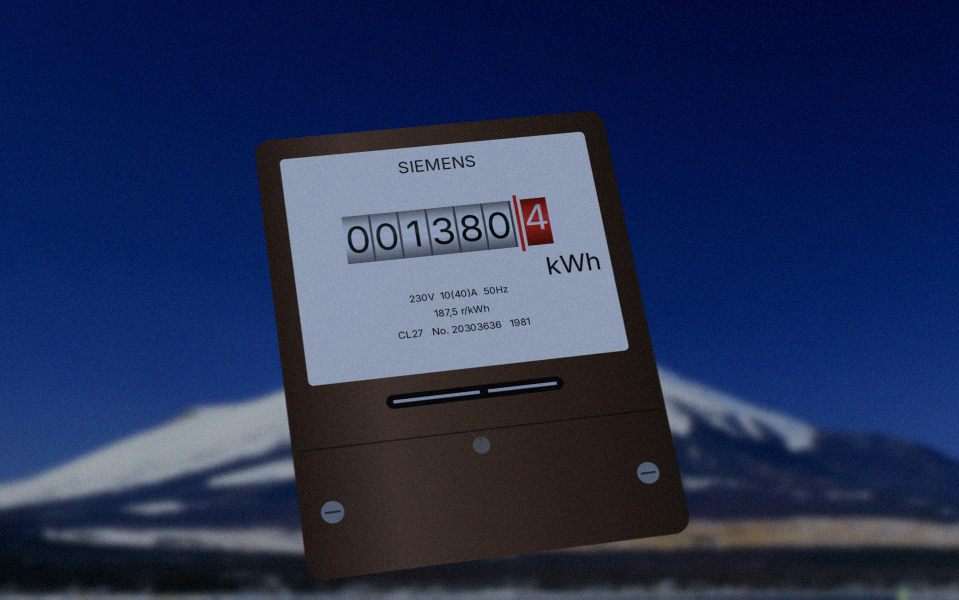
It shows 1380.4 (kWh)
